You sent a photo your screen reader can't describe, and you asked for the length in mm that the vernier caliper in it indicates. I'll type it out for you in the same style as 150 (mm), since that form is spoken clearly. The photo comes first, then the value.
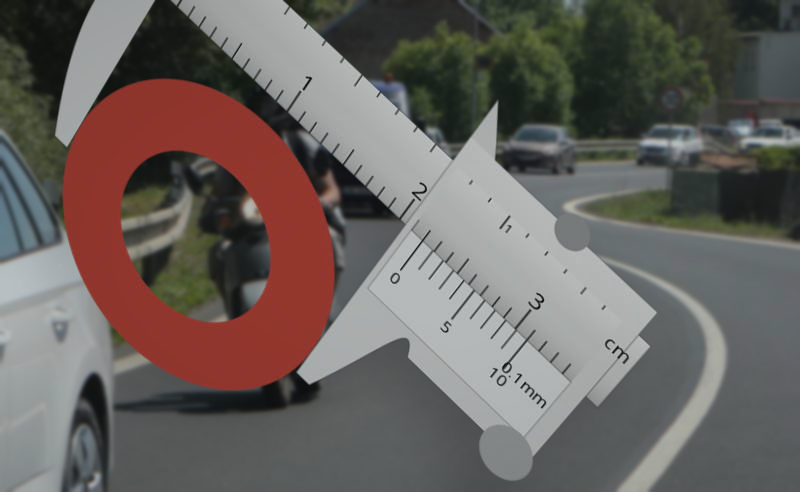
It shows 22.0 (mm)
